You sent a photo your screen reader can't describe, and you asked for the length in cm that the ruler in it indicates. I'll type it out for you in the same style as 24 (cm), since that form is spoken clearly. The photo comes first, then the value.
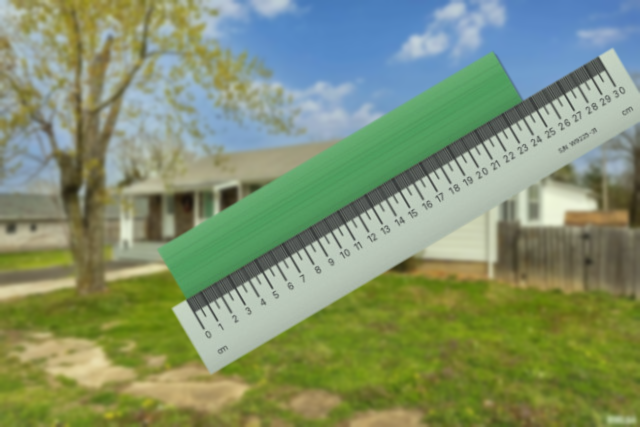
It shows 24.5 (cm)
